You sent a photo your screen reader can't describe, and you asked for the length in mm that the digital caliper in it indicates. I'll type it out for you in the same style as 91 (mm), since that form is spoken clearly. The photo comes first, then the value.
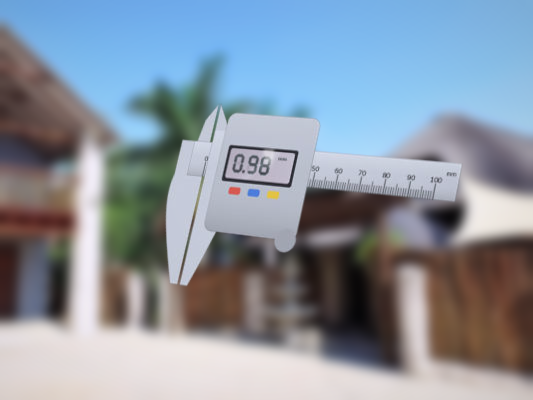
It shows 0.98 (mm)
